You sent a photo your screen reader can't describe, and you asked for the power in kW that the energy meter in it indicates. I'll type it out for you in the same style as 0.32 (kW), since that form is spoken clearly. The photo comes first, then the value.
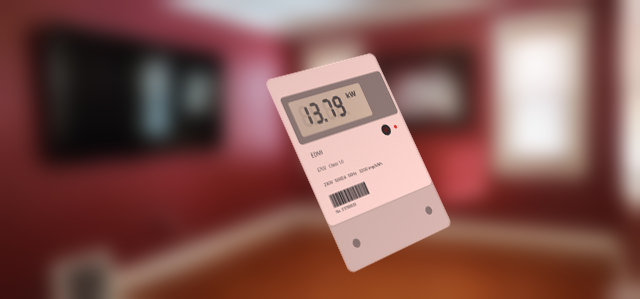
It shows 13.79 (kW)
